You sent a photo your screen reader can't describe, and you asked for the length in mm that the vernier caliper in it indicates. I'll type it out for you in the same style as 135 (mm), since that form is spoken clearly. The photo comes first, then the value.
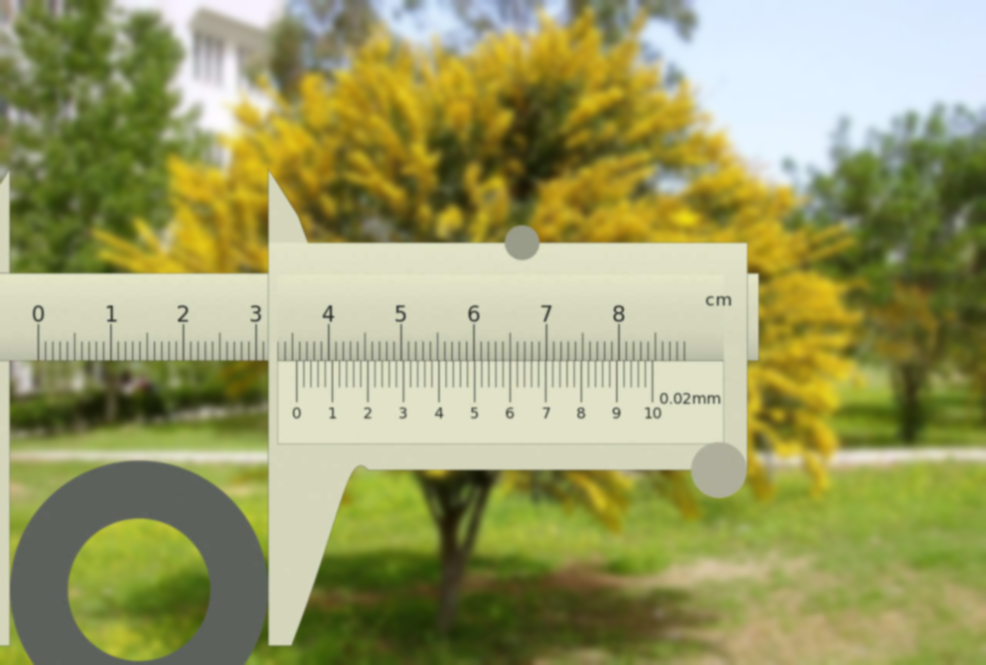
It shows 35.6 (mm)
